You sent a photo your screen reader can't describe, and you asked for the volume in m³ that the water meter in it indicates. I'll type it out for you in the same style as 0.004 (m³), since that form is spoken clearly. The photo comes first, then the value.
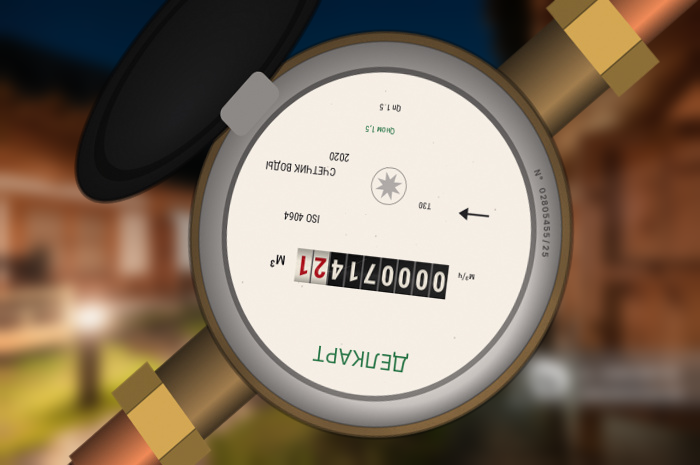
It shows 714.21 (m³)
